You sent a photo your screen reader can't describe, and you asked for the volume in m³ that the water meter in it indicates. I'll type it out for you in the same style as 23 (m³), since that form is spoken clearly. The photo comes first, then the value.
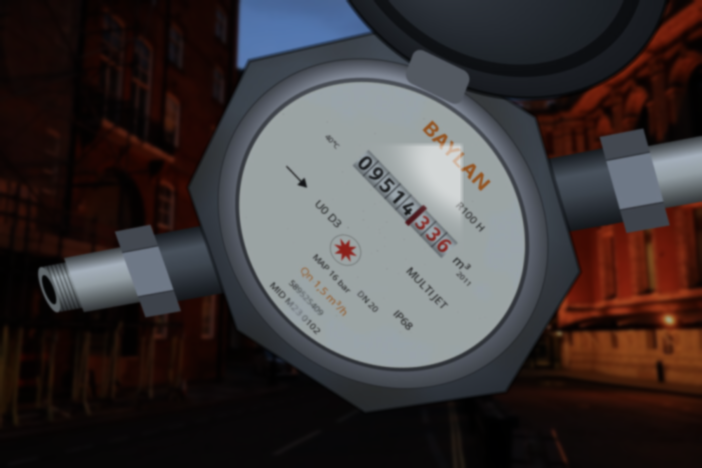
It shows 9514.336 (m³)
